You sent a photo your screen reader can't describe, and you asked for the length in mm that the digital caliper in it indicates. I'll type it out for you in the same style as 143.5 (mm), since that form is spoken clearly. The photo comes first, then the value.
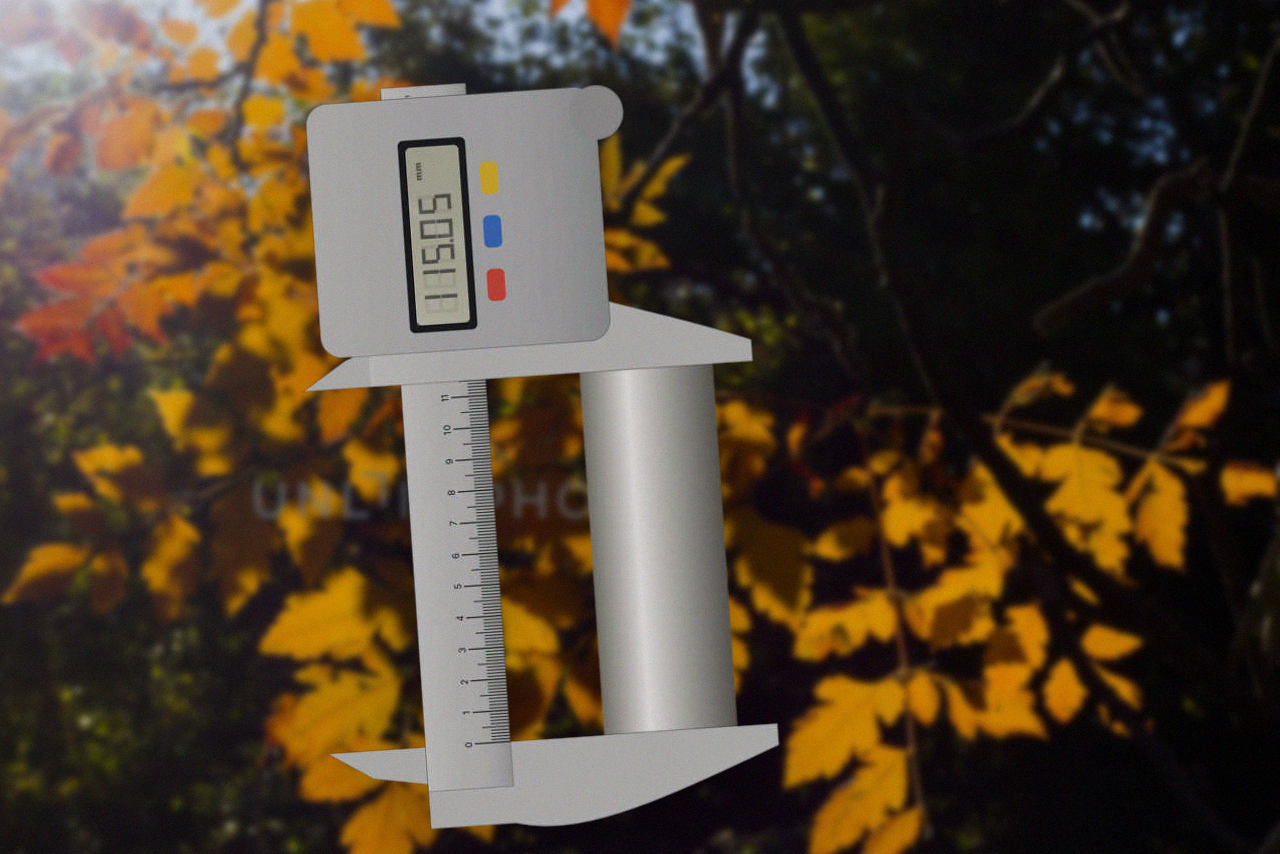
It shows 115.05 (mm)
